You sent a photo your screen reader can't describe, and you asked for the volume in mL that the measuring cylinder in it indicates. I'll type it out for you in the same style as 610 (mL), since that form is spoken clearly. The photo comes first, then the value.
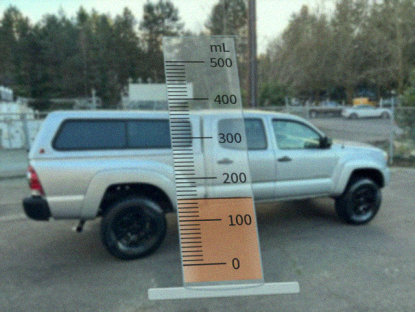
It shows 150 (mL)
